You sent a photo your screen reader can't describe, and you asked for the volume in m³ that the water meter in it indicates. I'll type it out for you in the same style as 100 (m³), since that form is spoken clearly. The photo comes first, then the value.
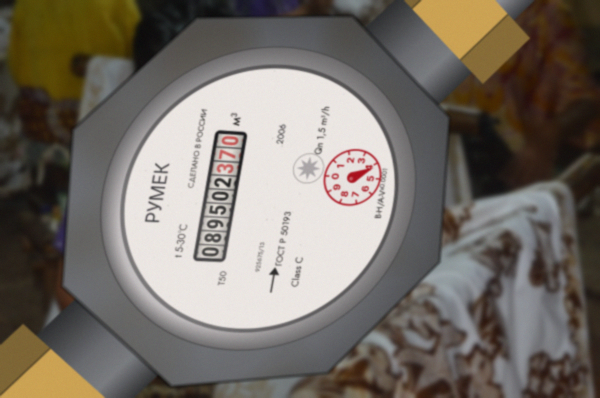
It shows 89502.3704 (m³)
